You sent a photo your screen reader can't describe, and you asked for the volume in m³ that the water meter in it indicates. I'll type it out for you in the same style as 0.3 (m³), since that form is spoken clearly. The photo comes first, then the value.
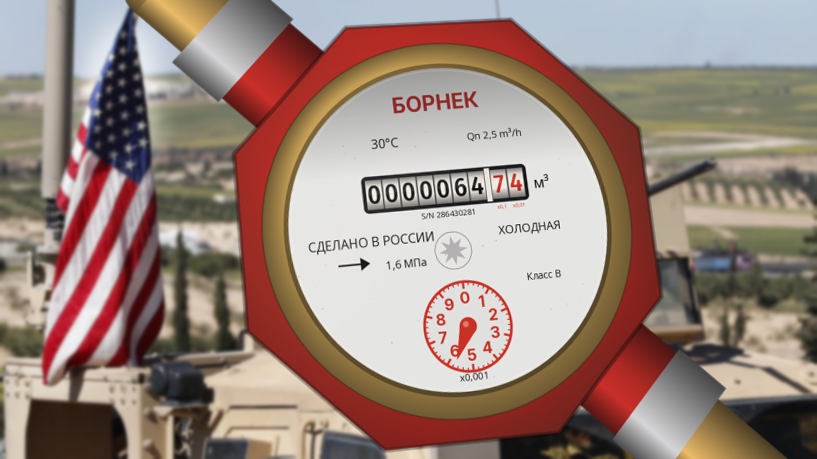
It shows 64.745 (m³)
